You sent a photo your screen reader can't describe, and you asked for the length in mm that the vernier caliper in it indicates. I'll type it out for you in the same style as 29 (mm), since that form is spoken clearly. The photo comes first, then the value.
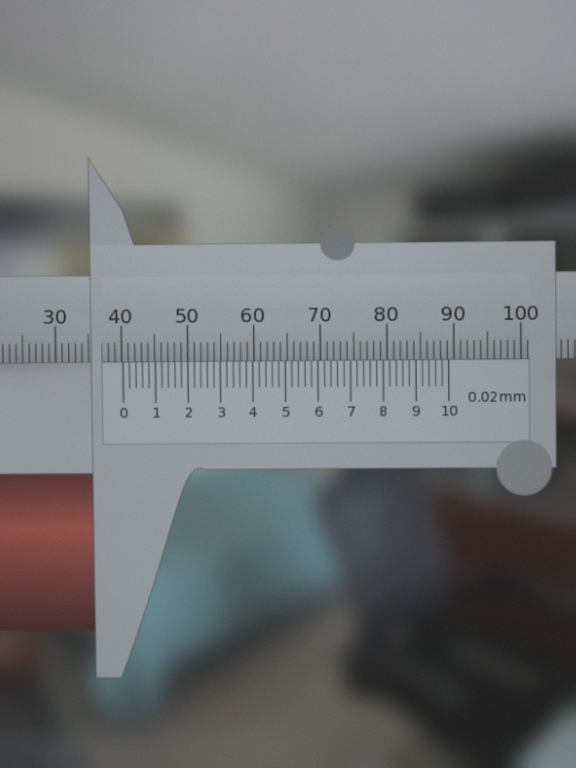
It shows 40.2 (mm)
